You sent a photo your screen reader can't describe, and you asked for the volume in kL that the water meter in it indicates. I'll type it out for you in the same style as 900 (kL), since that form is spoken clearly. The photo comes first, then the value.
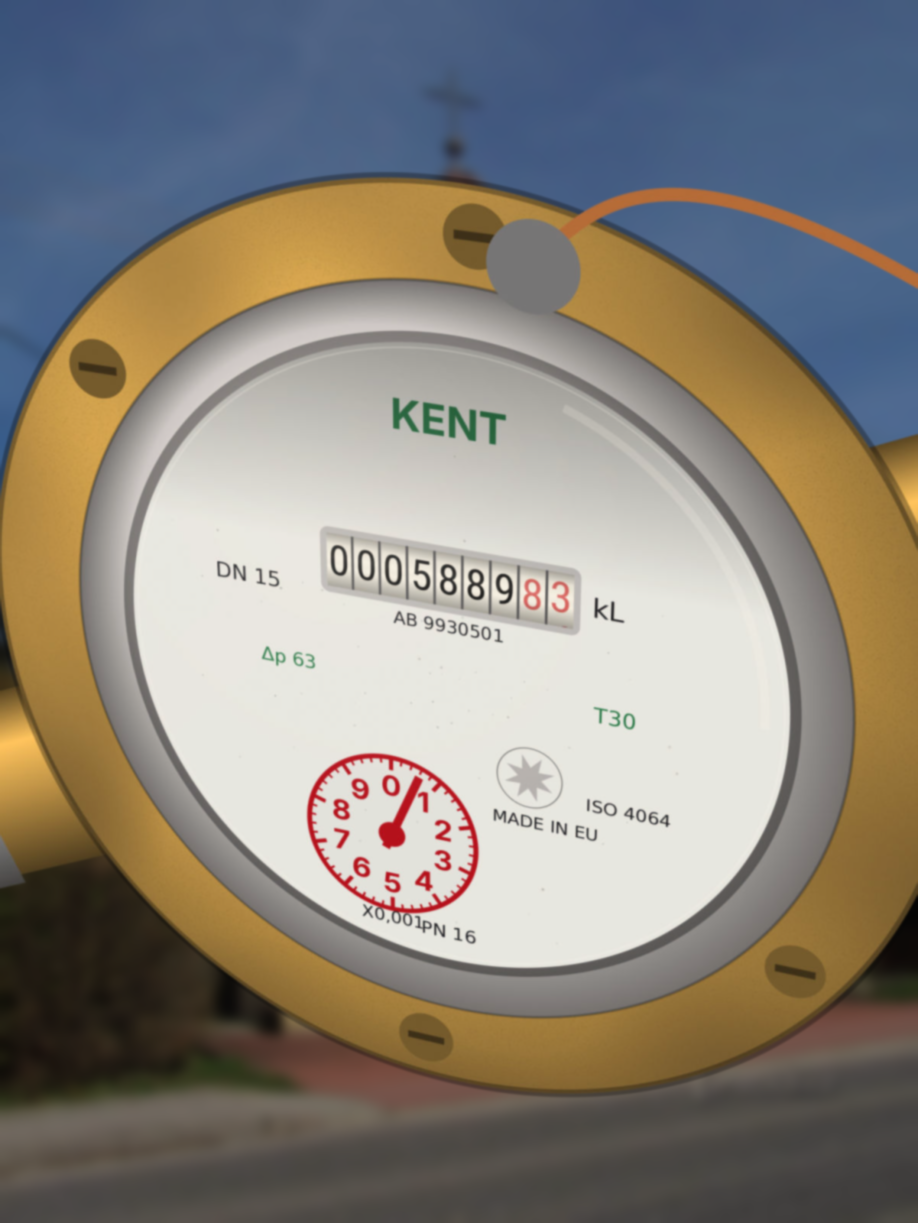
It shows 5889.830 (kL)
